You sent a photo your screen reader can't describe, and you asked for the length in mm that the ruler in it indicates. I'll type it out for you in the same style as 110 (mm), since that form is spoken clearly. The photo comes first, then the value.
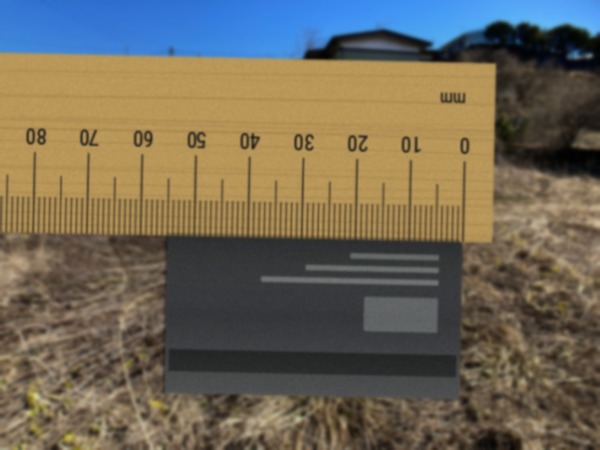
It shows 55 (mm)
